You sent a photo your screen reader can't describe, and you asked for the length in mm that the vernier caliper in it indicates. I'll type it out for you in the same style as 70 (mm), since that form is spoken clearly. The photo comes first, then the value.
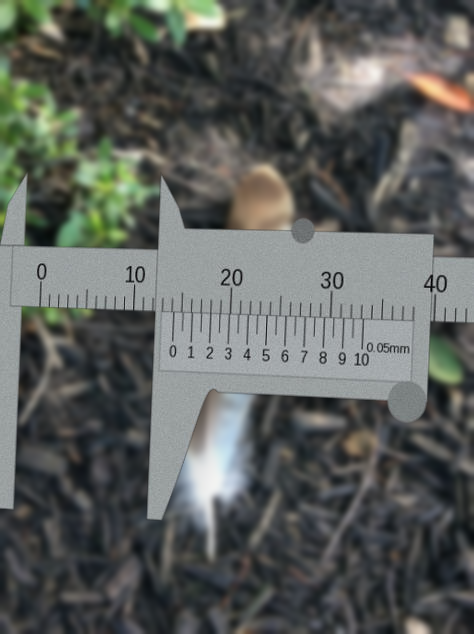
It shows 14.2 (mm)
